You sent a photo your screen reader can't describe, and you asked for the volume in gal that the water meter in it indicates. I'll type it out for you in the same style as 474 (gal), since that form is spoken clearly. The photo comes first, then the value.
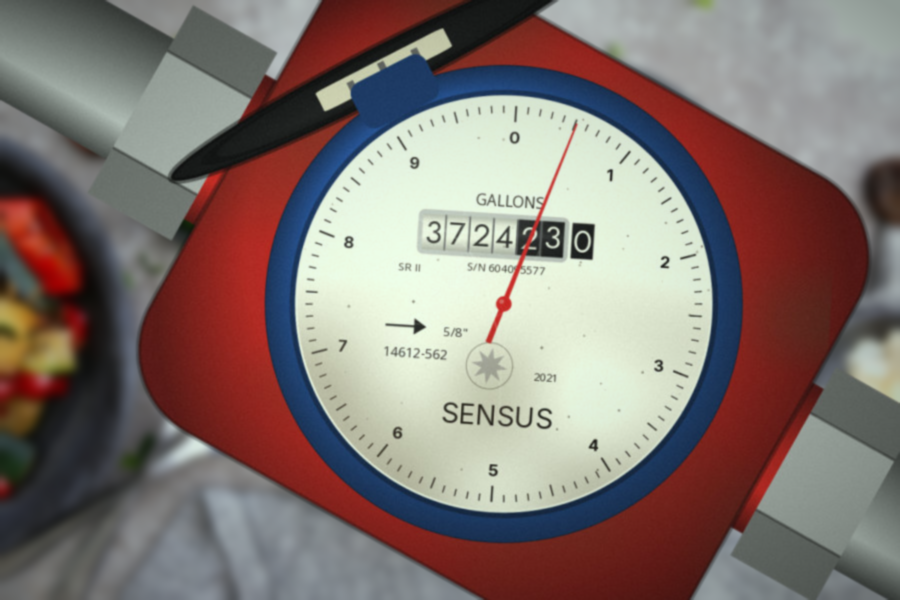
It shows 3724230.5 (gal)
